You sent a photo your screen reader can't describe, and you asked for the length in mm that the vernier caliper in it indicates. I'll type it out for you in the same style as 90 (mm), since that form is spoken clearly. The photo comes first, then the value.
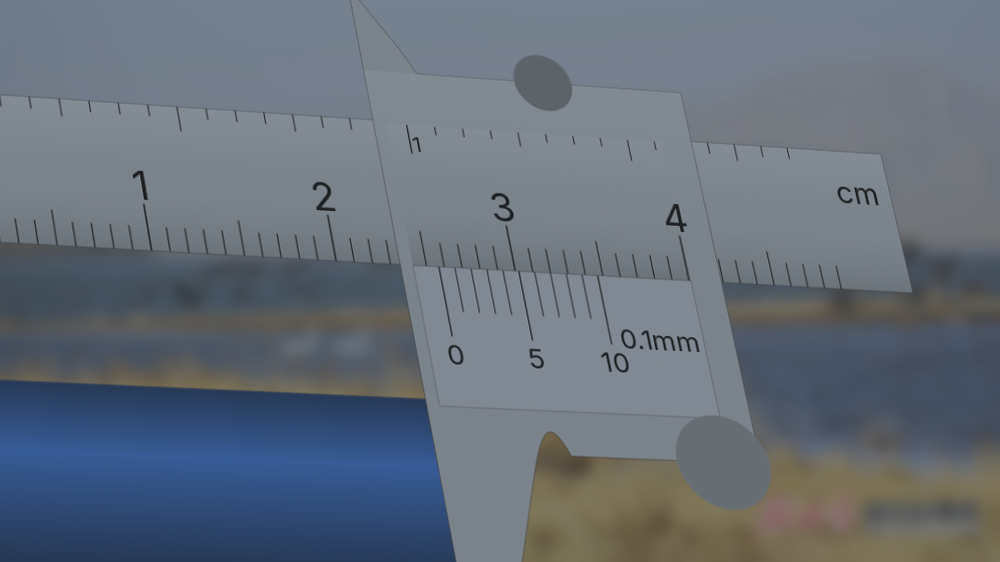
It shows 25.7 (mm)
